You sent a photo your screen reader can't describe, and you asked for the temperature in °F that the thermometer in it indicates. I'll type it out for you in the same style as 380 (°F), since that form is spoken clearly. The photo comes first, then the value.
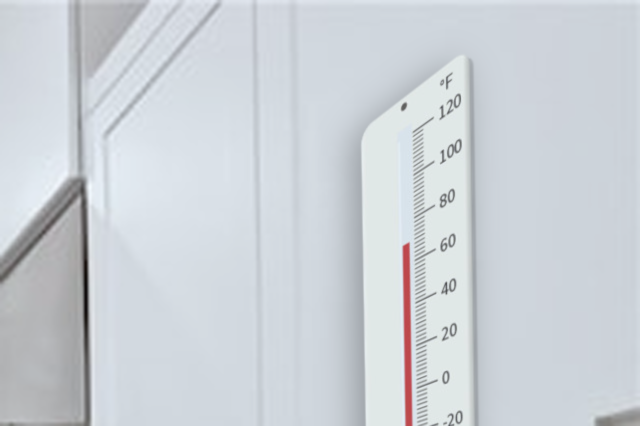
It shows 70 (°F)
